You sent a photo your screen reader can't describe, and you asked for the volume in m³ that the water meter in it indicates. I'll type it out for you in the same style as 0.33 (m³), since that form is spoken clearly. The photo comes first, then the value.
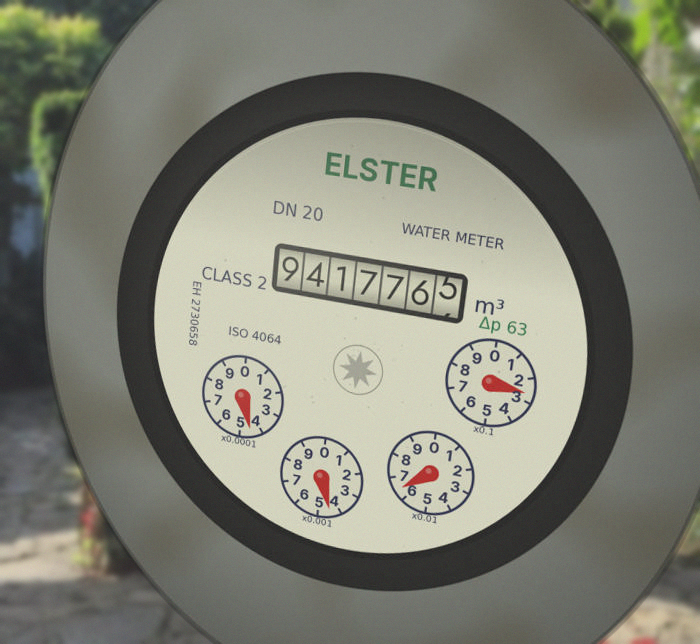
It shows 9417765.2644 (m³)
